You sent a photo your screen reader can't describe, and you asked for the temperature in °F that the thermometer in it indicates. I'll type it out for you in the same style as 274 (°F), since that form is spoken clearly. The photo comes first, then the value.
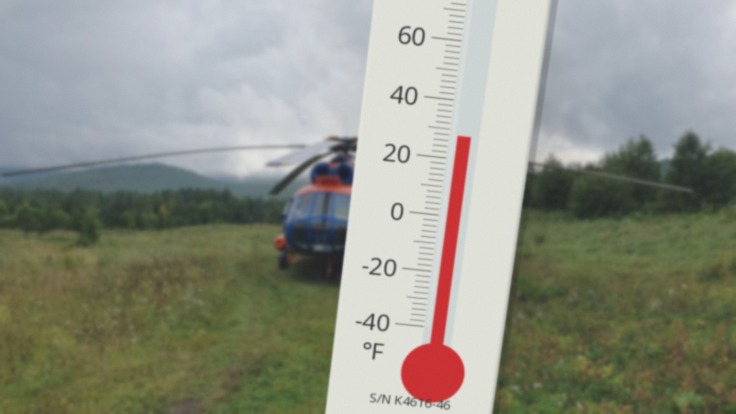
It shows 28 (°F)
